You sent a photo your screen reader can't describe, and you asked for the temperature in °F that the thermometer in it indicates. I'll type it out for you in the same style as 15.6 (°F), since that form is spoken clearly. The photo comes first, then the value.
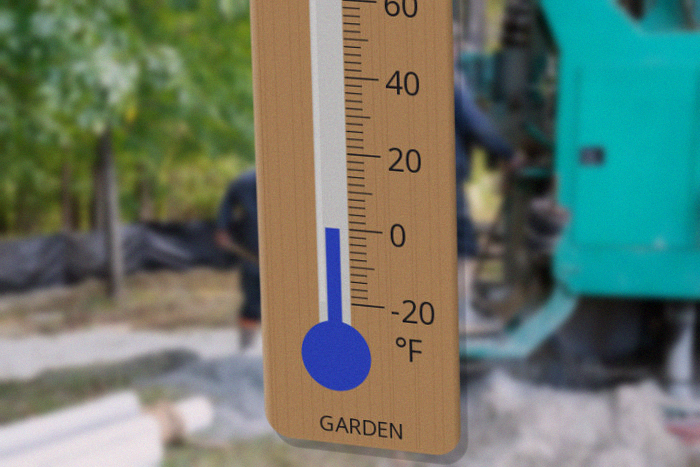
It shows 0 (°F)
